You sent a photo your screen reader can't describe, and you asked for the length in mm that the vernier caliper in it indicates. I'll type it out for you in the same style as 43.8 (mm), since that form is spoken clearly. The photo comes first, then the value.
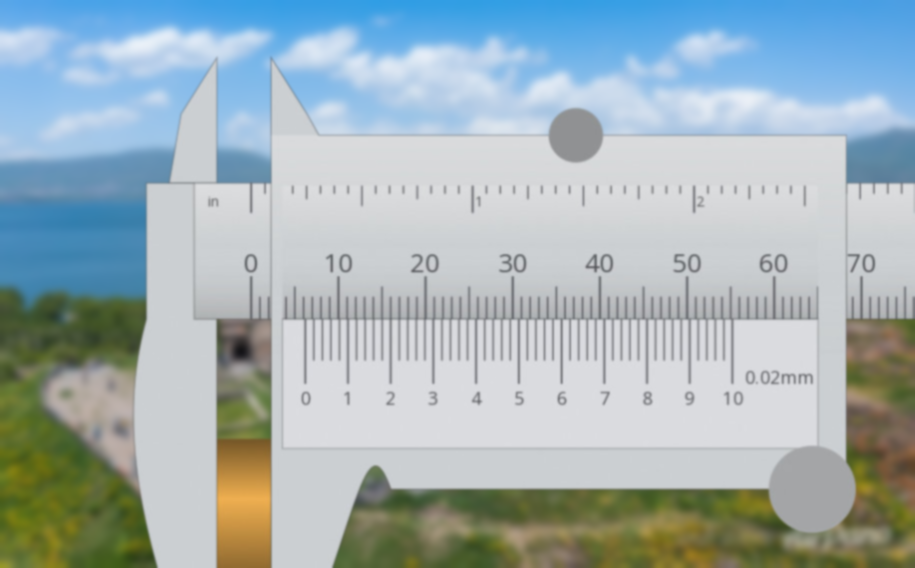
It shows 6.2 (mm)
